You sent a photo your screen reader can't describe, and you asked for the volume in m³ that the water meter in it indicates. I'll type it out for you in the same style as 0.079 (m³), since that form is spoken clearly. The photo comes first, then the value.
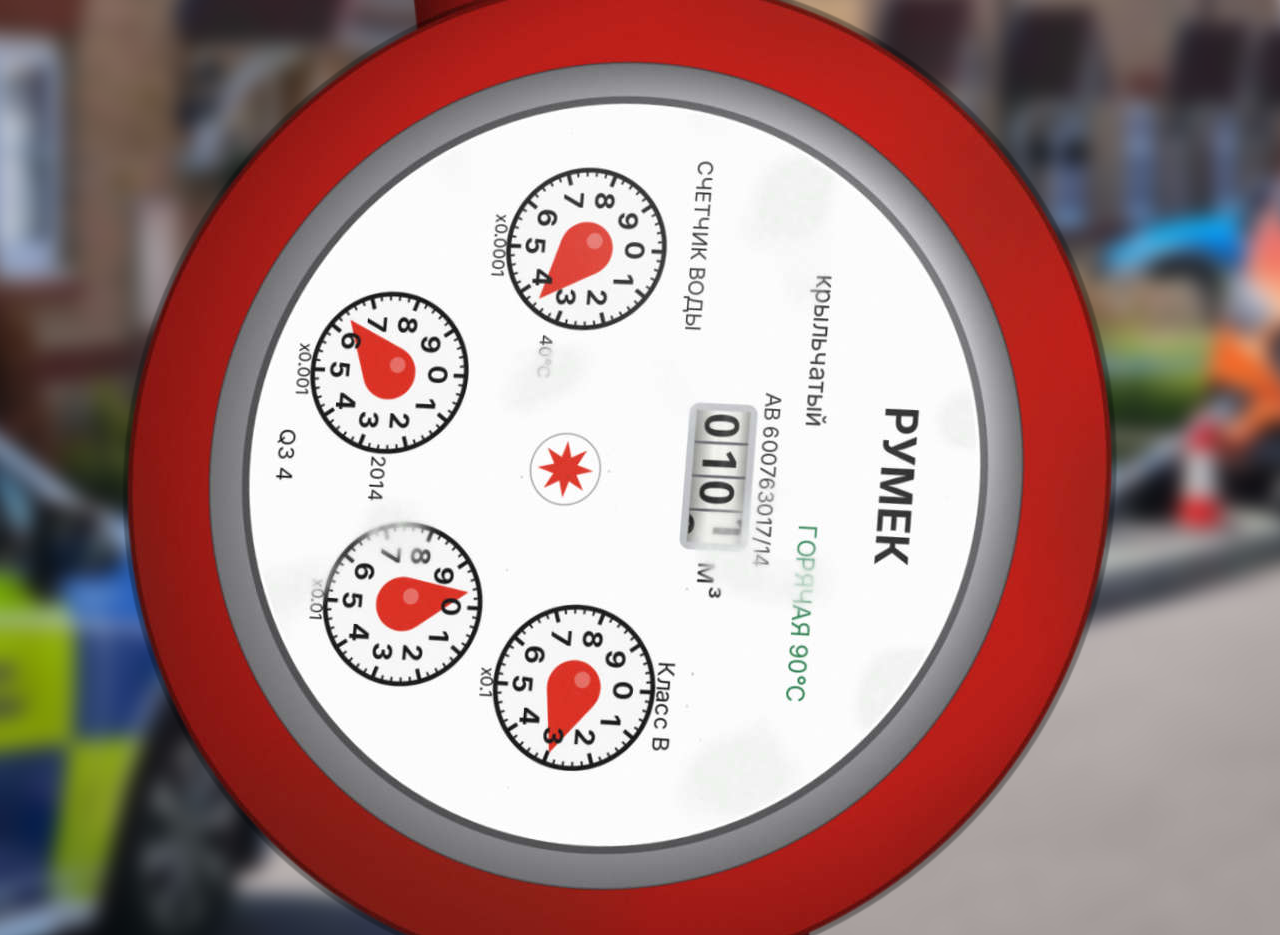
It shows 101.2963 (m³)
